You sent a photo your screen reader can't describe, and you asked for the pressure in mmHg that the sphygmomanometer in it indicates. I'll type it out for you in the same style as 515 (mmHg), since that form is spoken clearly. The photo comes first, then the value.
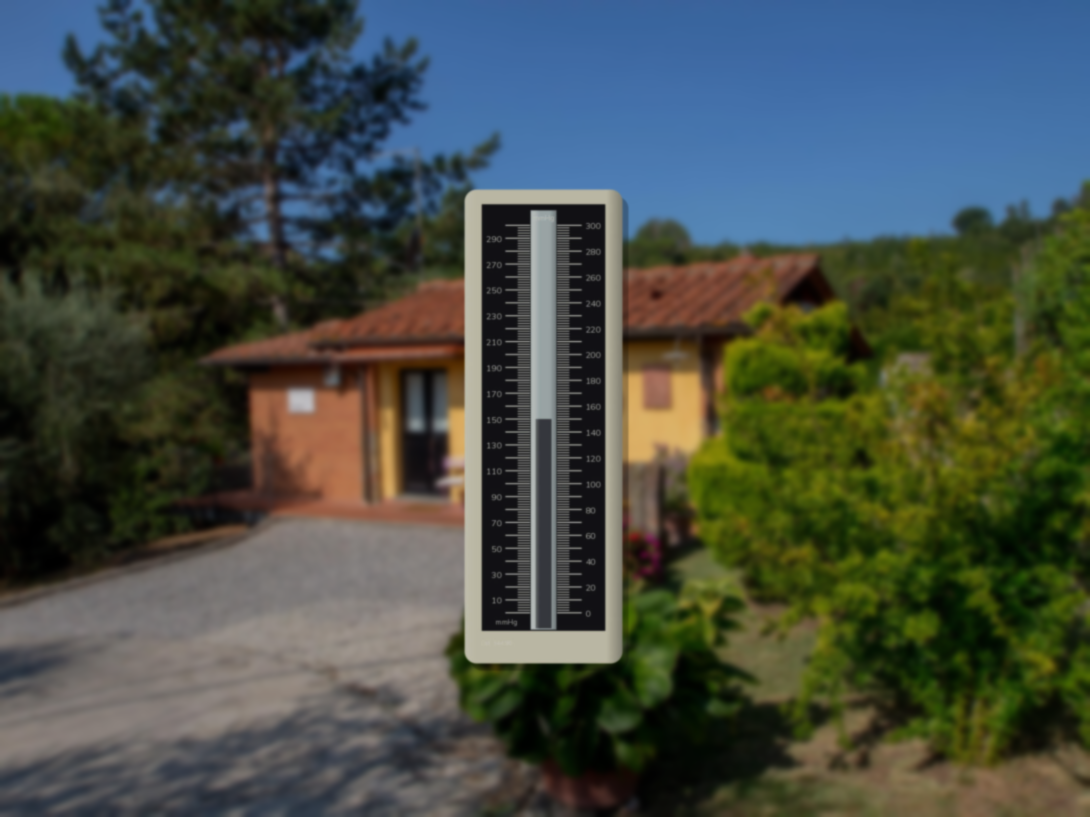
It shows 150 (mmHg)
